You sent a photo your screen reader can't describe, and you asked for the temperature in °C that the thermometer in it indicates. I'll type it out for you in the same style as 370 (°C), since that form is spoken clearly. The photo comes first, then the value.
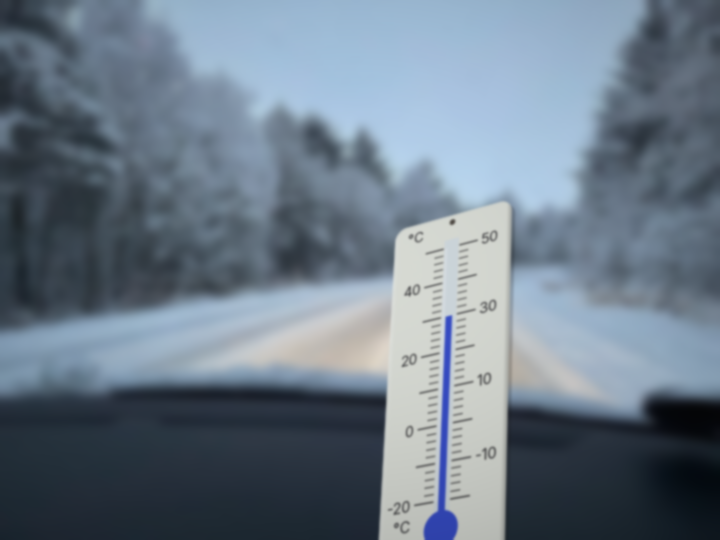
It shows 30 (°C)
